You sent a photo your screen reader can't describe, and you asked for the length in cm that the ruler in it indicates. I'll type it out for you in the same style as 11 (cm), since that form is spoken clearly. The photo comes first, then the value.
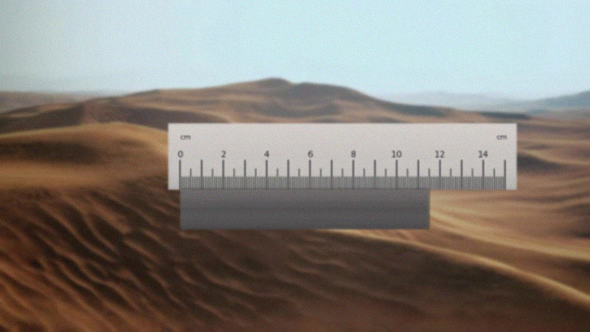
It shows 11.5 (cm)
